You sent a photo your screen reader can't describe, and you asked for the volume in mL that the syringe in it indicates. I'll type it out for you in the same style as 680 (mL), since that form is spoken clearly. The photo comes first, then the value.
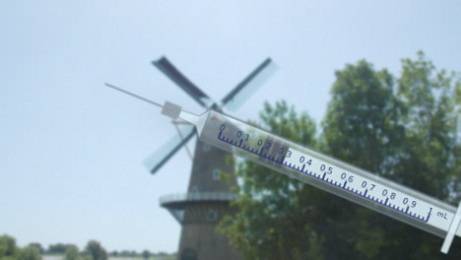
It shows 0.2 (mL)
